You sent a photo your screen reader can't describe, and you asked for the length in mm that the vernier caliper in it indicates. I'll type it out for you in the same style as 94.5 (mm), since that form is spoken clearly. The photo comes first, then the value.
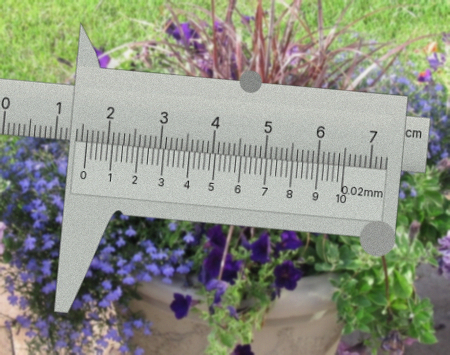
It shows 16.0 (mm)
